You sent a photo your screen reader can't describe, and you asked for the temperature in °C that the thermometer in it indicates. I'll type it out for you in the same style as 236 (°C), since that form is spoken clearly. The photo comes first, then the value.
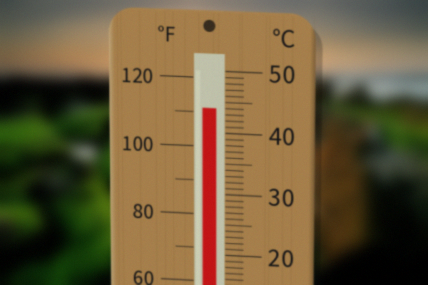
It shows 44 (°C)
